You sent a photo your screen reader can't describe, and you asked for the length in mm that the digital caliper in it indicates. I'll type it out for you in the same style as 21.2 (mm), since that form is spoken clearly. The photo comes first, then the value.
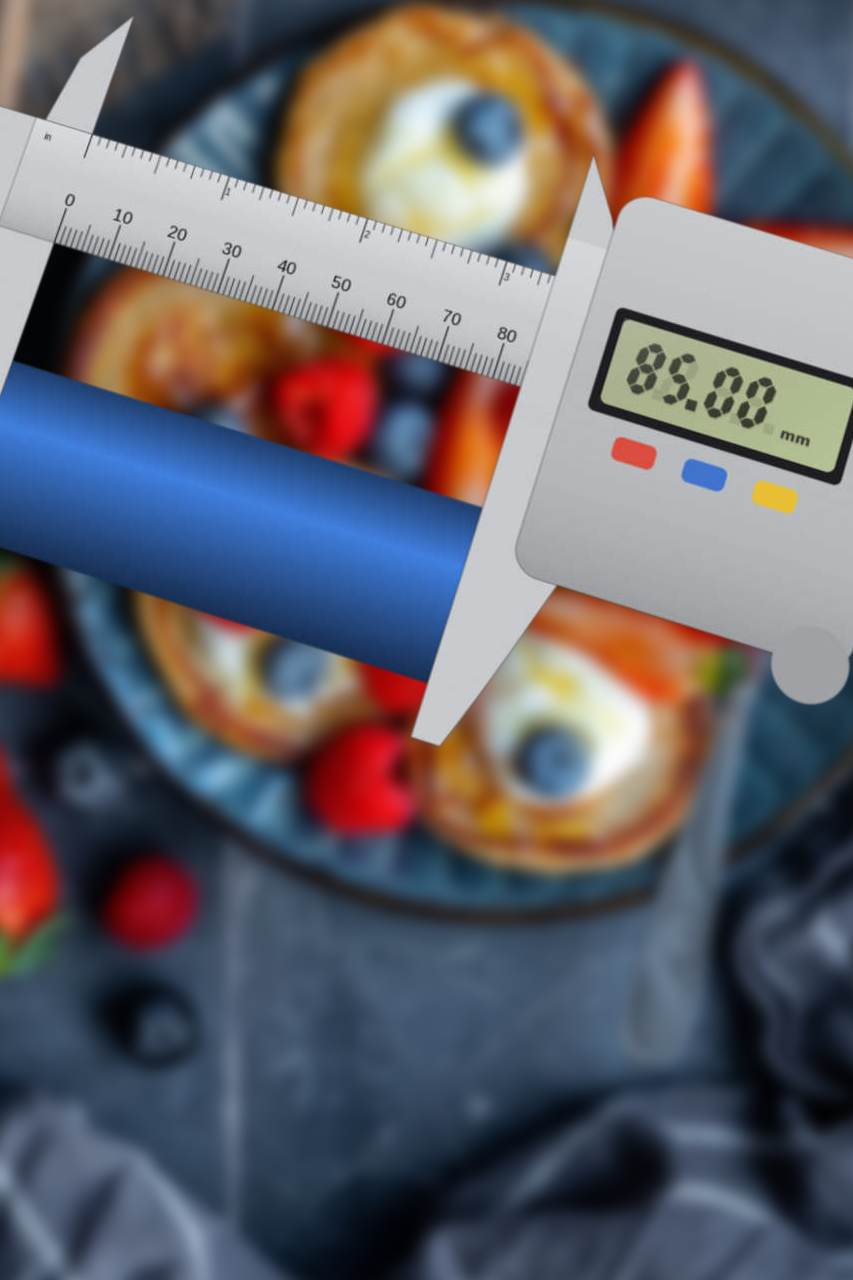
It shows 85.00 (mm)
